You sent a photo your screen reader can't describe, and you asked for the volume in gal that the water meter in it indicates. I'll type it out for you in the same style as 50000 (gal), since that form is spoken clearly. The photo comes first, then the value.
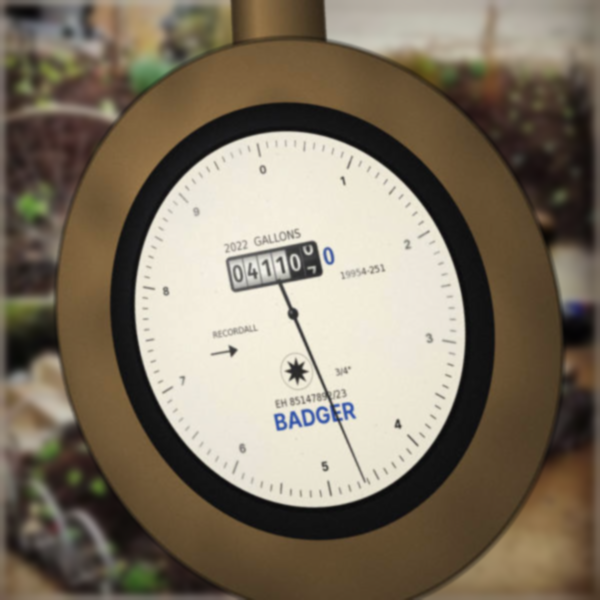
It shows 411064.6 (gal)
